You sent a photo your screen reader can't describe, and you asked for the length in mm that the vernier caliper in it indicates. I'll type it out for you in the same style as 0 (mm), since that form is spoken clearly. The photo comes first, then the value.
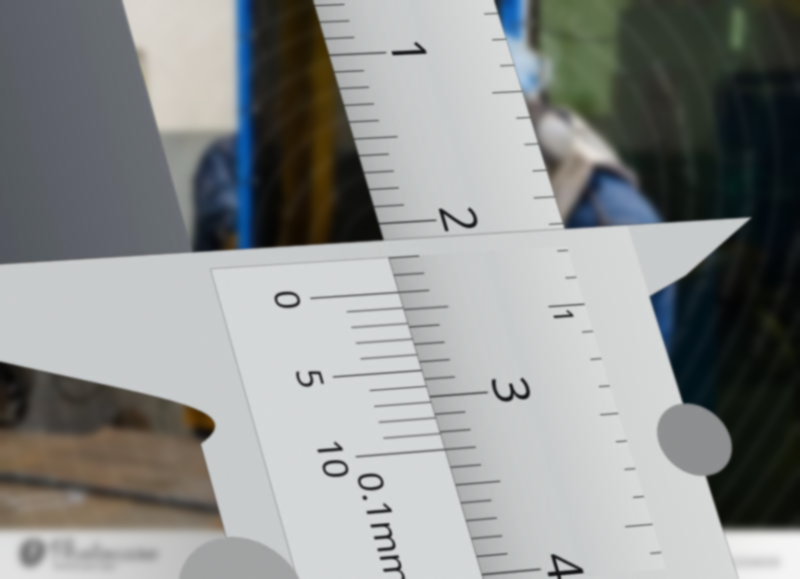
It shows 24.0 (mm)
